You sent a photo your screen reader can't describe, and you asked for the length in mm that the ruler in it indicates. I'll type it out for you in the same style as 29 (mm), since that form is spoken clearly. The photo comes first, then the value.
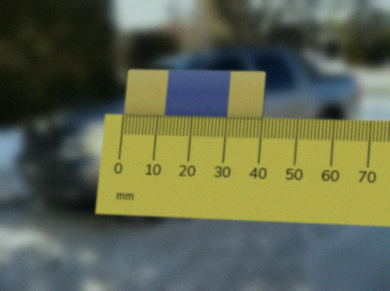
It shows 40 (mm)
